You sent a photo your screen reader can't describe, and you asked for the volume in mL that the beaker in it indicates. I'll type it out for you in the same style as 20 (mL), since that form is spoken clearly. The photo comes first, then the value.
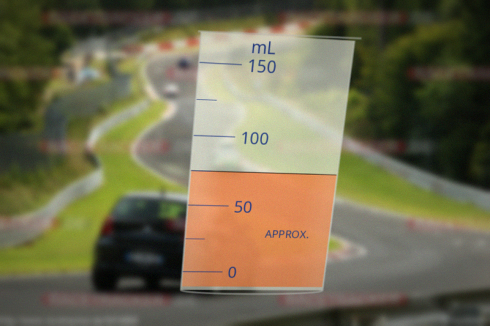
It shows 75 (mL)
